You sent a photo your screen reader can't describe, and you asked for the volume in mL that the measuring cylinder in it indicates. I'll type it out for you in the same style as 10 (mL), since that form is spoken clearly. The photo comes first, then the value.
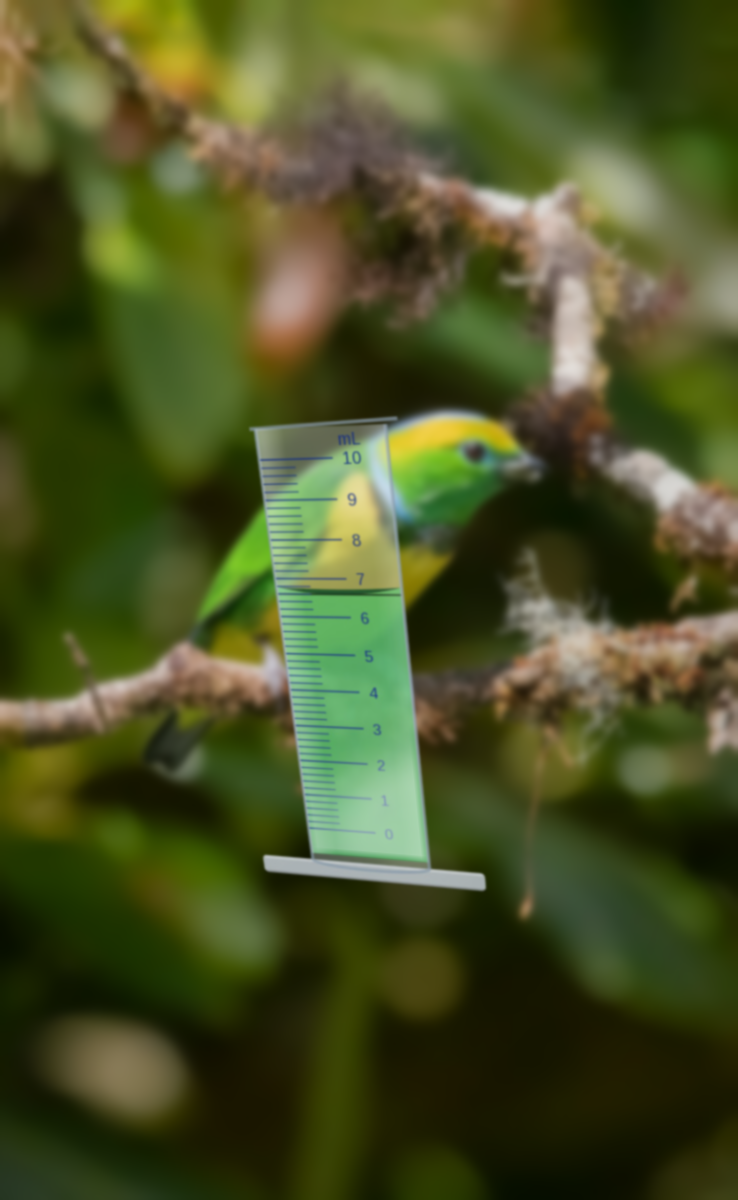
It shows 6.6 (mL)
